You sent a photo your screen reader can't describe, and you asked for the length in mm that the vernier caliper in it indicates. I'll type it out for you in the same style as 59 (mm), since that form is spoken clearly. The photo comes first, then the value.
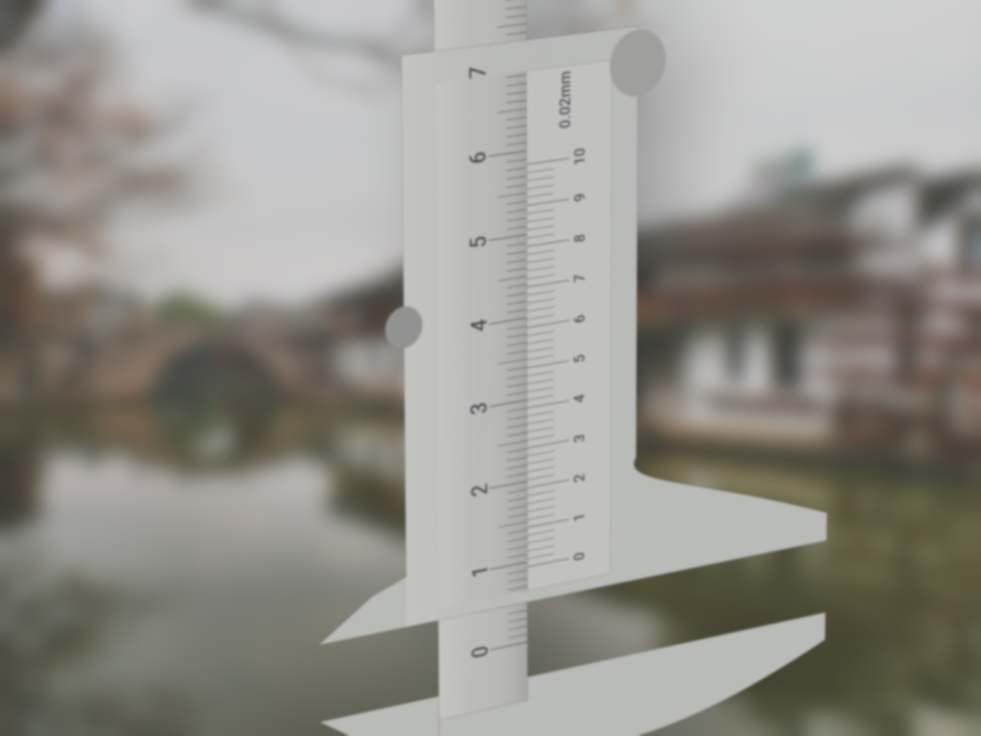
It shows 9.4 (mm)
